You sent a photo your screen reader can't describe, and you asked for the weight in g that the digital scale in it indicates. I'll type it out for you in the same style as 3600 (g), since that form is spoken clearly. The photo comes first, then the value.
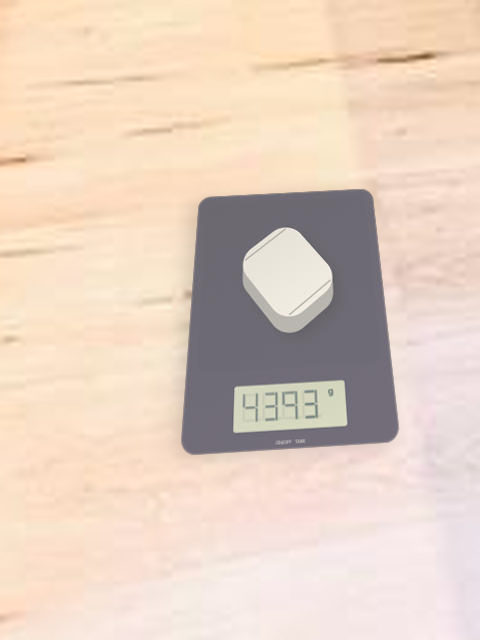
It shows 4393 (g)
